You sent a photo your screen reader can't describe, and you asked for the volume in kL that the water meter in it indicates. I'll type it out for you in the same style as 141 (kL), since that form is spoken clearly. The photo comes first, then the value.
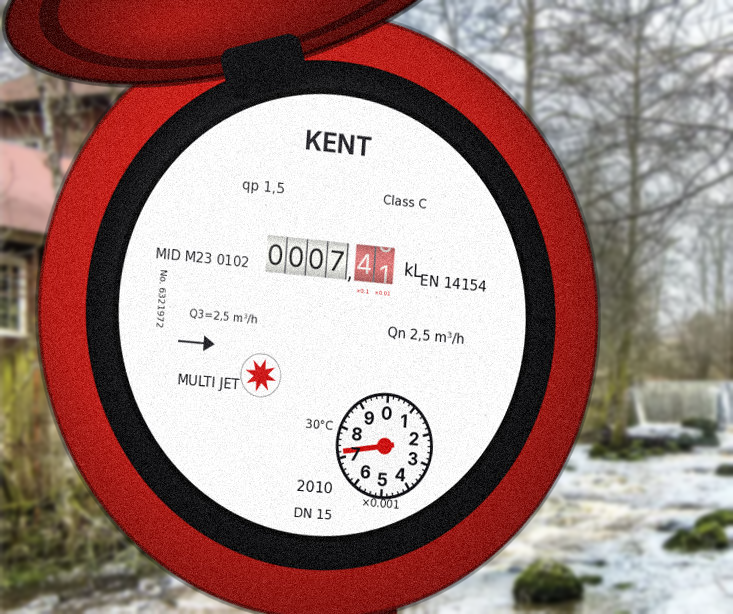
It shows 7.407 (kL)
